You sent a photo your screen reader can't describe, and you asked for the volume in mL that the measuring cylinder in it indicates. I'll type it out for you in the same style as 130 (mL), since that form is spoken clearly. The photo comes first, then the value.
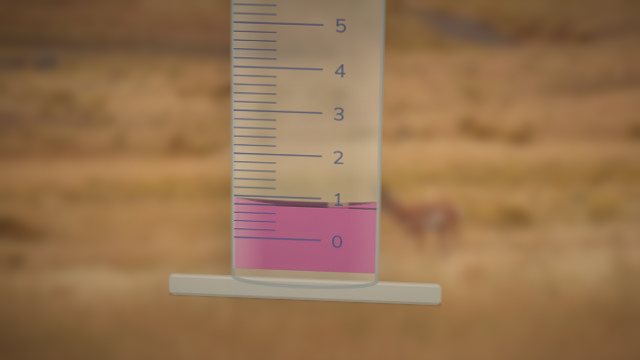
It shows 0.8 (mL)
